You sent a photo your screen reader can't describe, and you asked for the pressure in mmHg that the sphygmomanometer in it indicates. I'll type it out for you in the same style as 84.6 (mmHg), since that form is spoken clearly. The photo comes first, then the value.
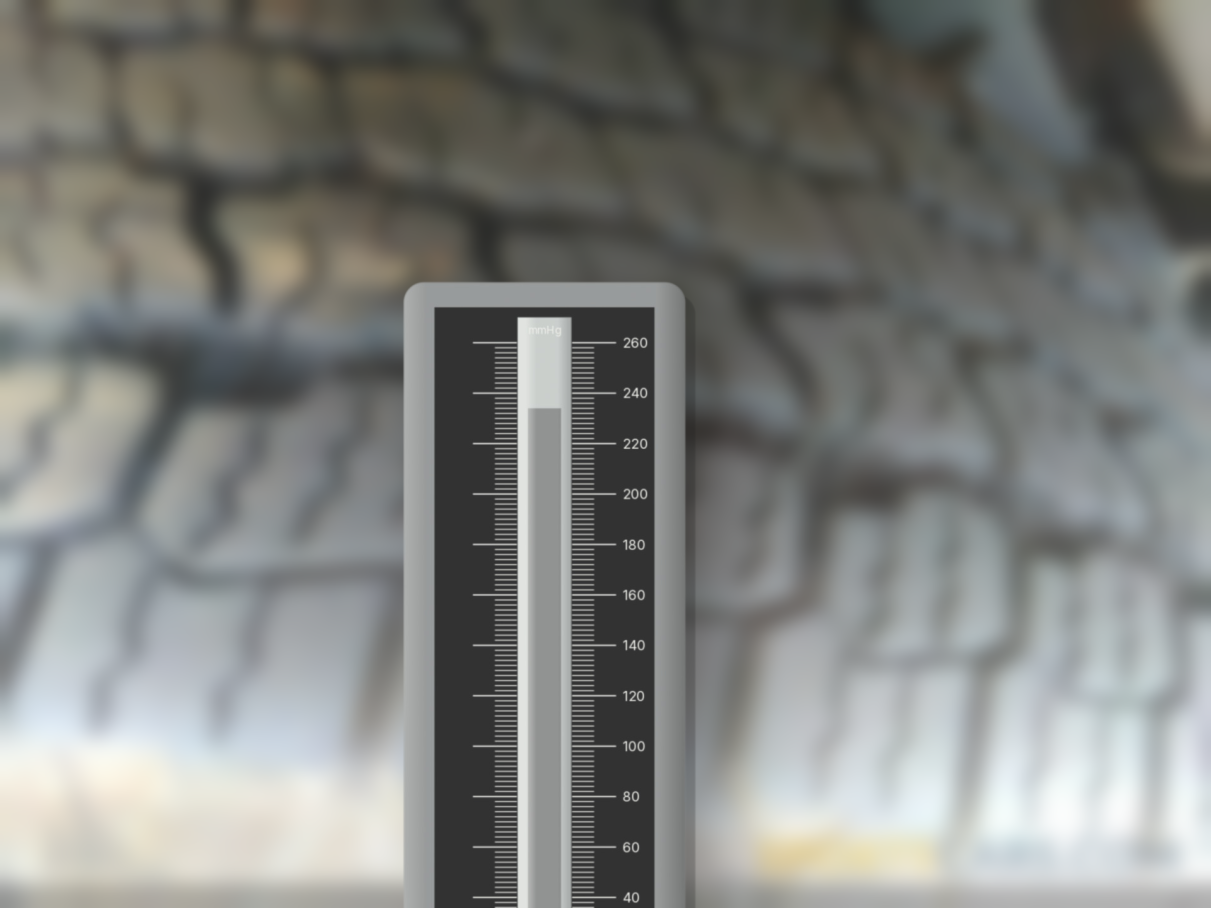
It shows 234 (mmHg)
